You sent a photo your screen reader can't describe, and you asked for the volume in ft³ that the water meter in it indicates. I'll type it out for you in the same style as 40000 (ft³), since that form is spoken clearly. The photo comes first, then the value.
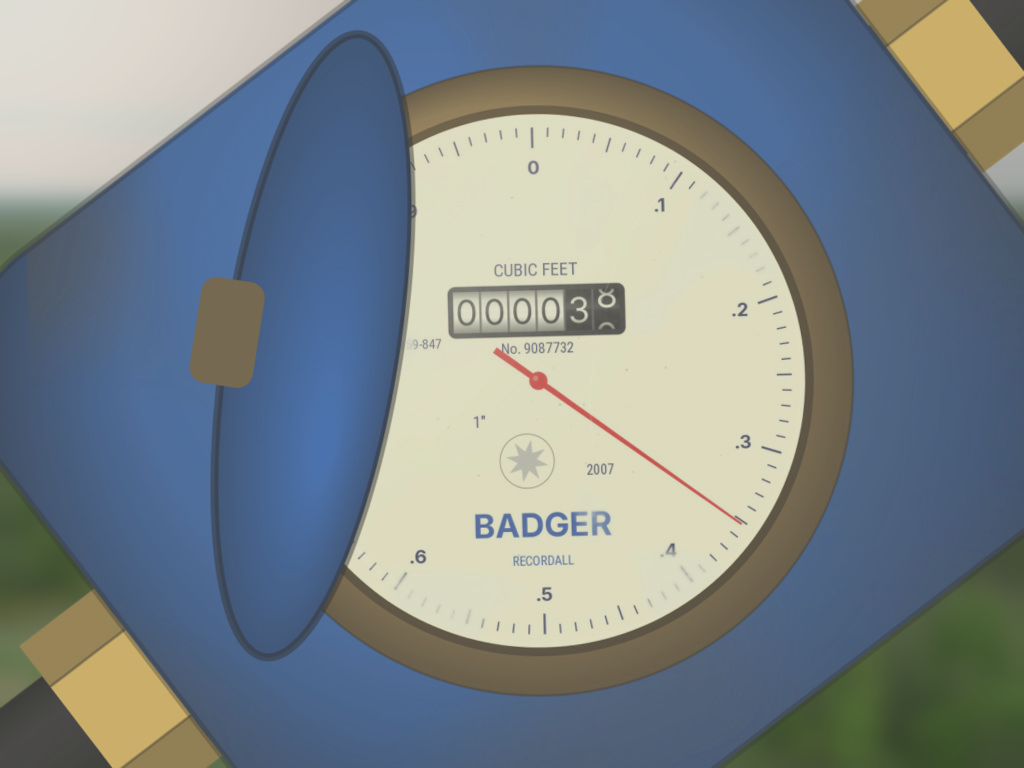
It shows 38.35 (ft³)
